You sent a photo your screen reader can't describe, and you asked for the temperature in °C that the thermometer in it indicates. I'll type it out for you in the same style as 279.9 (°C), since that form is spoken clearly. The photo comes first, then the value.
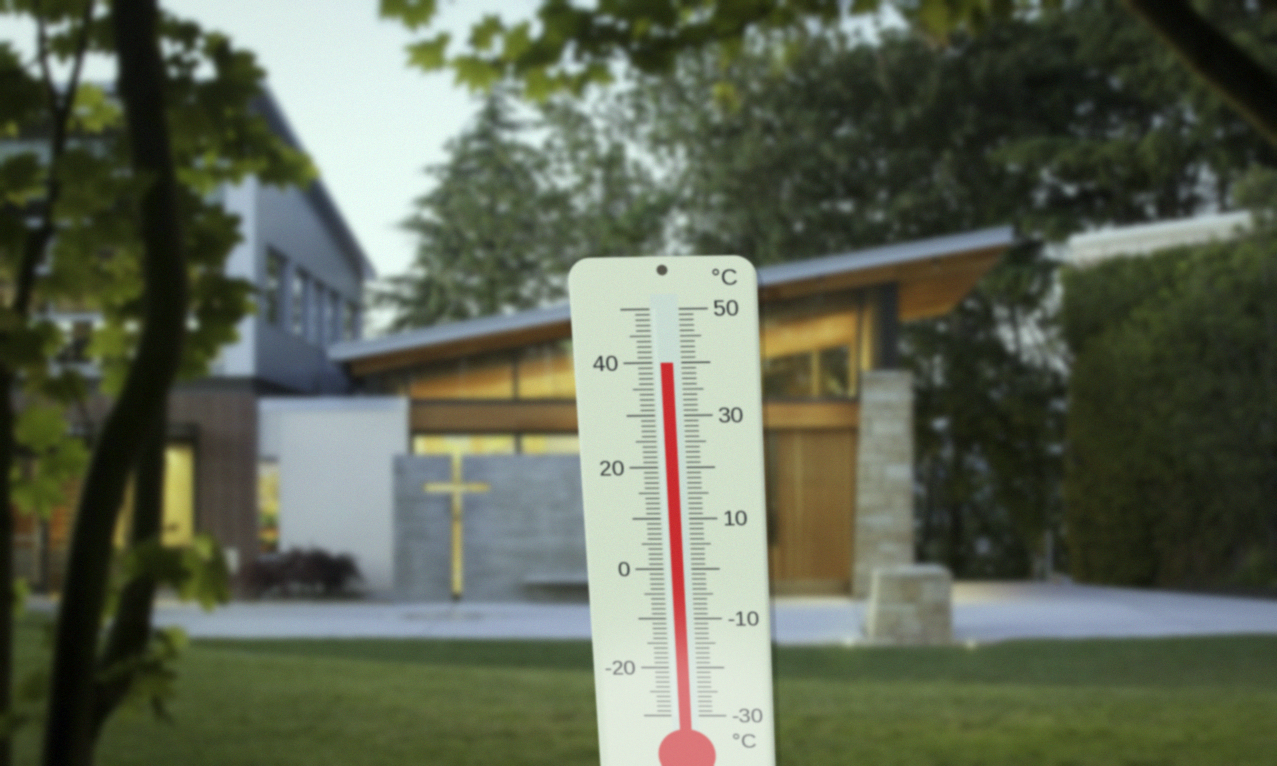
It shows 40 (°C)
